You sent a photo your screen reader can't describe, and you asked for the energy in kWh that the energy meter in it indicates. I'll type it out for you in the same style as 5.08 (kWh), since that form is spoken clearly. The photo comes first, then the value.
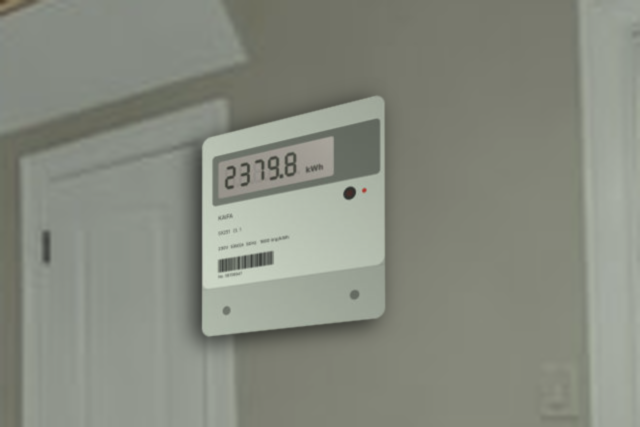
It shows 2379.8 (kWh)
